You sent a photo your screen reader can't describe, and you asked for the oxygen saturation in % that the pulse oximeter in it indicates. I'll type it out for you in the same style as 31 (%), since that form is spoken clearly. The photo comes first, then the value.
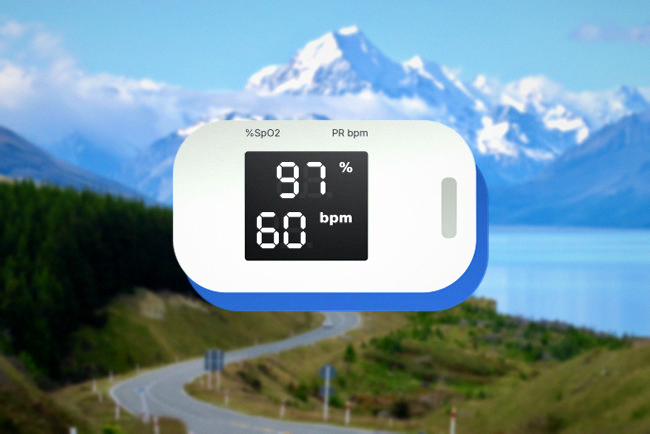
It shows 97 (%)
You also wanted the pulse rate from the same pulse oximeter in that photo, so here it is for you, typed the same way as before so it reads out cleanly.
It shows 60 (bpm)
